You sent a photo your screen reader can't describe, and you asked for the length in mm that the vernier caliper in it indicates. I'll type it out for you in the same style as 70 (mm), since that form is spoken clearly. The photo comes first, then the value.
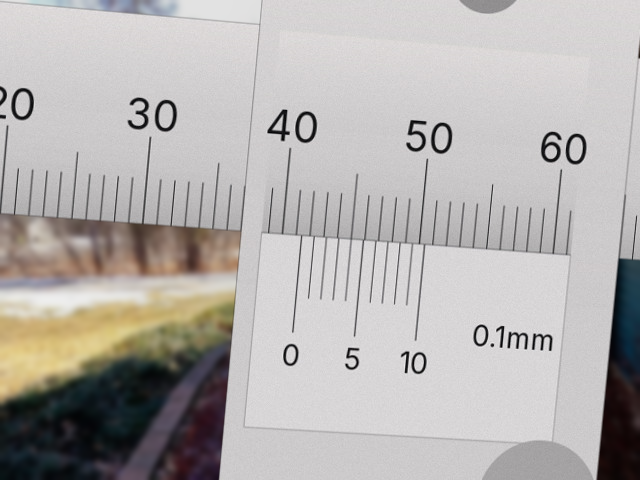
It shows 41.4 (mm)
